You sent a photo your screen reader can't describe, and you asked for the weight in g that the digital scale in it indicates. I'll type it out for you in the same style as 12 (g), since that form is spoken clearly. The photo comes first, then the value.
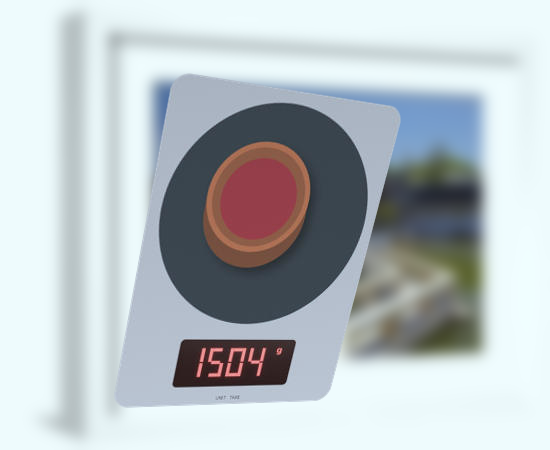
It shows 1504 (g)
